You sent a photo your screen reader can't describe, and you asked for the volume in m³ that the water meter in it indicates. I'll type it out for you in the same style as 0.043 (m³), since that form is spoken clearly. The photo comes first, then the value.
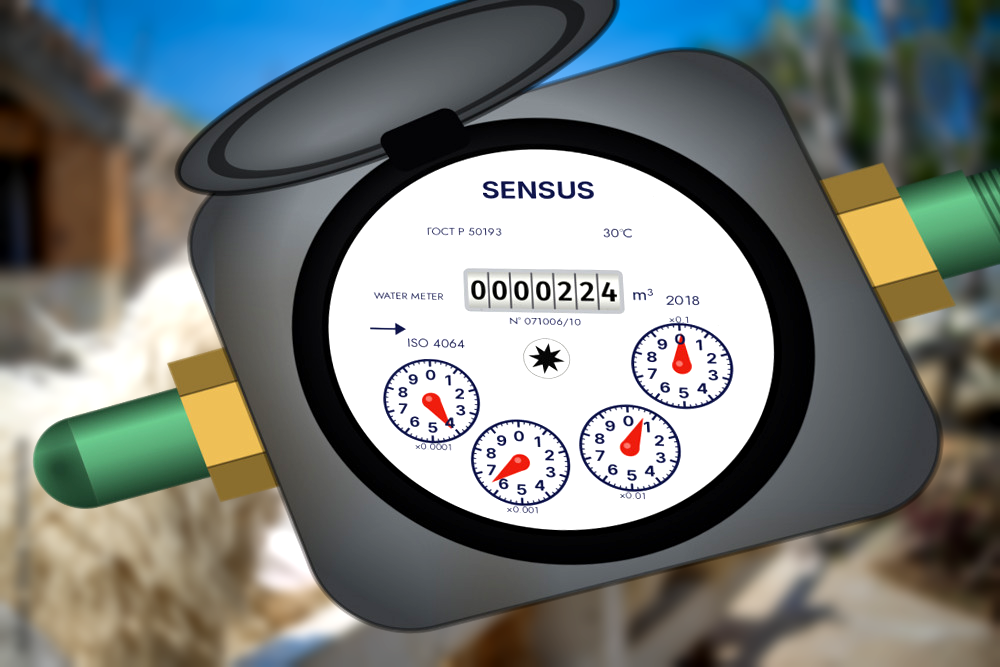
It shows 224.0064 (m³)
